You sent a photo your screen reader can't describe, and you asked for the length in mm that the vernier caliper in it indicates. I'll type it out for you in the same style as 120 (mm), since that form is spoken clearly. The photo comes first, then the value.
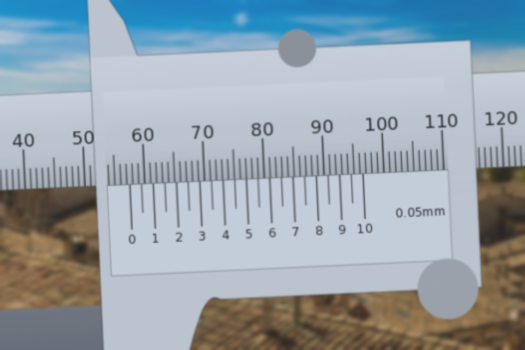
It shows 57.5 (mm)
